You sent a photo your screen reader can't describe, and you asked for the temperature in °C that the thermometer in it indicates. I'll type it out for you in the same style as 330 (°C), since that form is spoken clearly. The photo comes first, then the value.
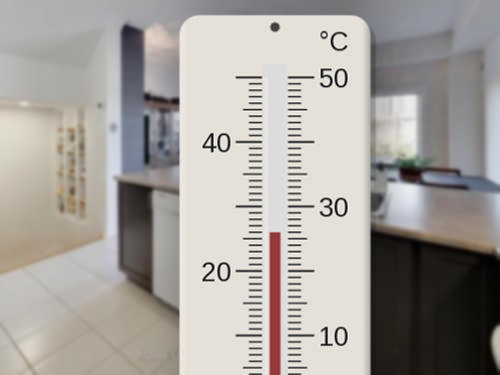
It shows 26 (°C)
